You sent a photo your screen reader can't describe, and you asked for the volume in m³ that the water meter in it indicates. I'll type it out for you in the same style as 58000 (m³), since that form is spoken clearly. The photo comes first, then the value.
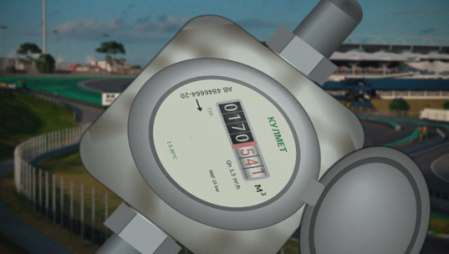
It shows 170.541 (m³)
